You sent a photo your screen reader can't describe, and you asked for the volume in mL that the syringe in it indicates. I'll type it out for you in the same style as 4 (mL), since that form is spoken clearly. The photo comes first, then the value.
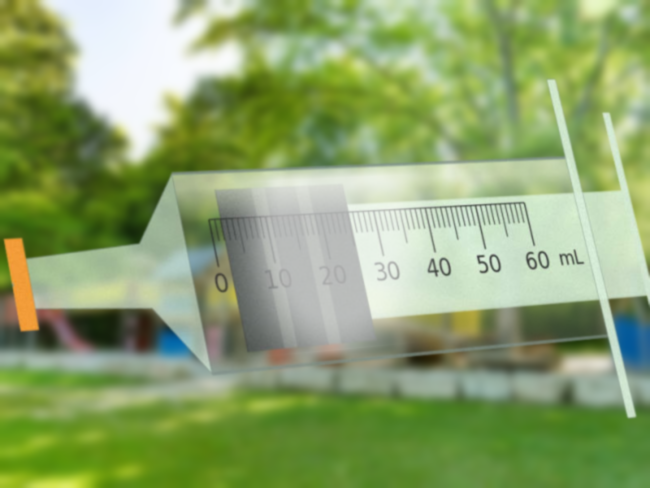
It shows 2 (mL)
